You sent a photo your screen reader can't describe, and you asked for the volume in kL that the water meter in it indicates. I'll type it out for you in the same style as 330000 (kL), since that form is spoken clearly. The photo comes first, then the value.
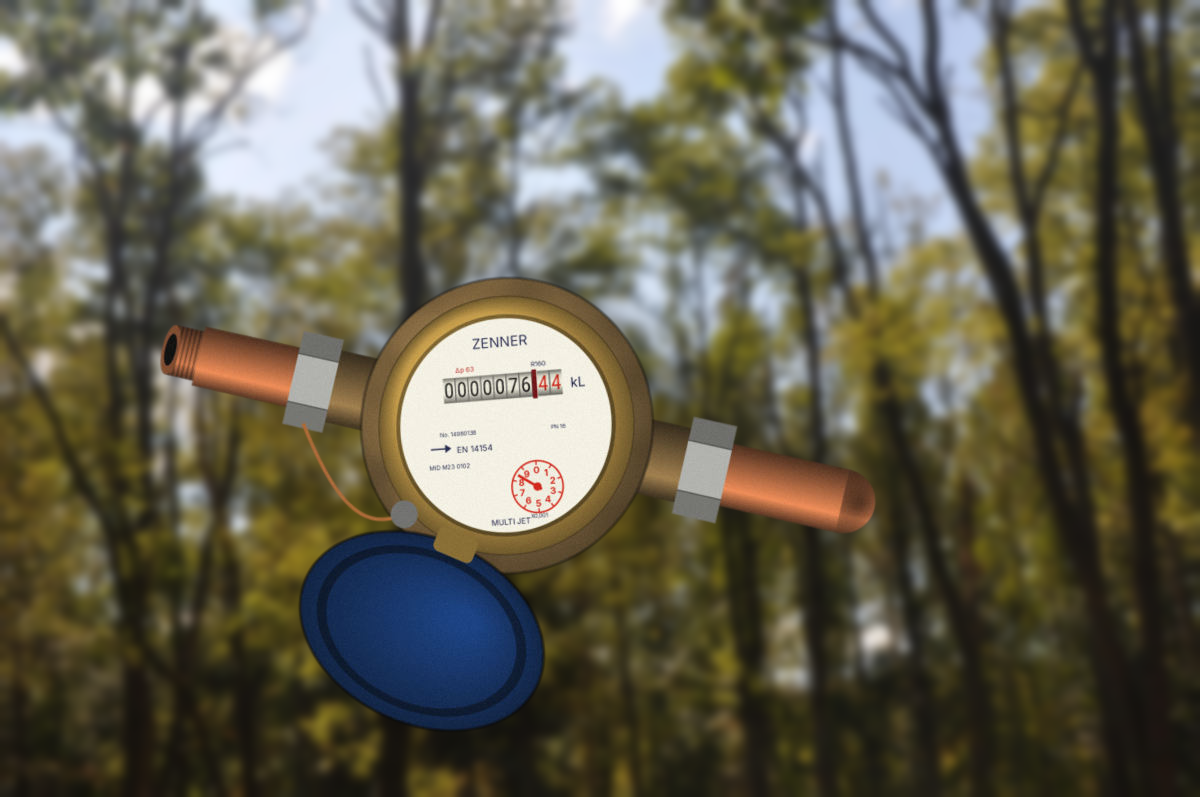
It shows 76.448 (kL)
